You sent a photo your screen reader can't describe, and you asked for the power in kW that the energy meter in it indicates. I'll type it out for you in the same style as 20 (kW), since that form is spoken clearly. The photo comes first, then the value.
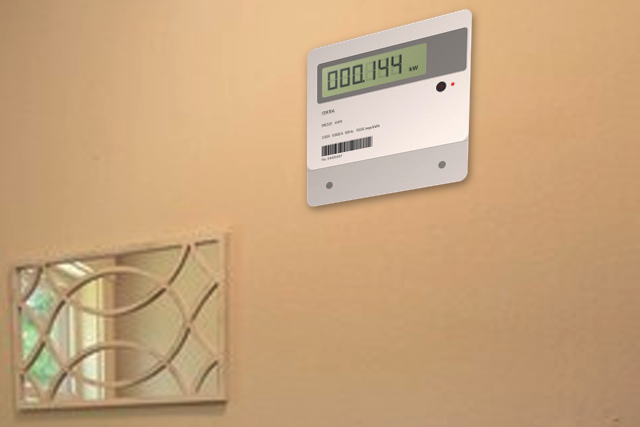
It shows 0.144 (kW)
